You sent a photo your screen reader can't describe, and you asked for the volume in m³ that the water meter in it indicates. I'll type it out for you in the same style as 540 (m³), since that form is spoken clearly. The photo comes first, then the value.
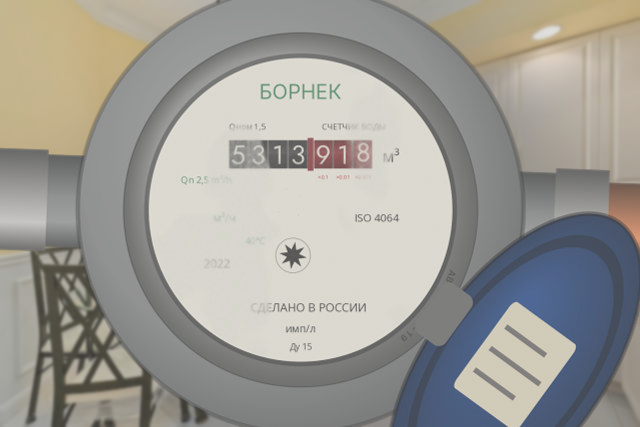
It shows 5313.918 (m³)
